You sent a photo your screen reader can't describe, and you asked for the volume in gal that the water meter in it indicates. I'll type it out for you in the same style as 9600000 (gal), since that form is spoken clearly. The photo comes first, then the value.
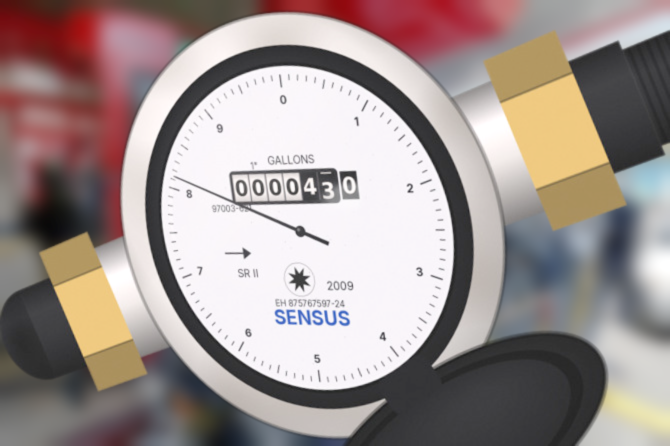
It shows 428.1 (gal)
